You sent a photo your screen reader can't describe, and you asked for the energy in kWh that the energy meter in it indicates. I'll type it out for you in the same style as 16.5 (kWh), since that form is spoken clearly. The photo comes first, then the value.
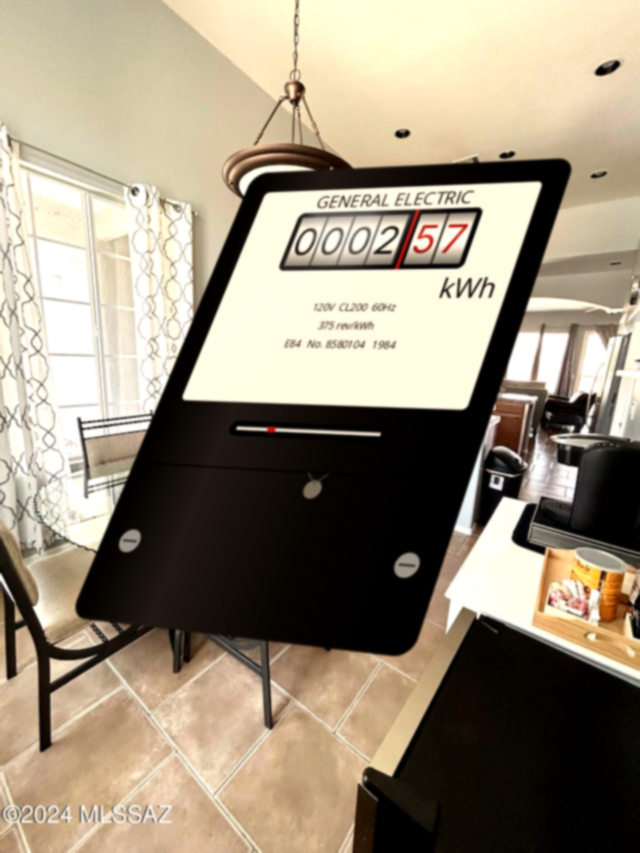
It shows 2.57 (kWh)
